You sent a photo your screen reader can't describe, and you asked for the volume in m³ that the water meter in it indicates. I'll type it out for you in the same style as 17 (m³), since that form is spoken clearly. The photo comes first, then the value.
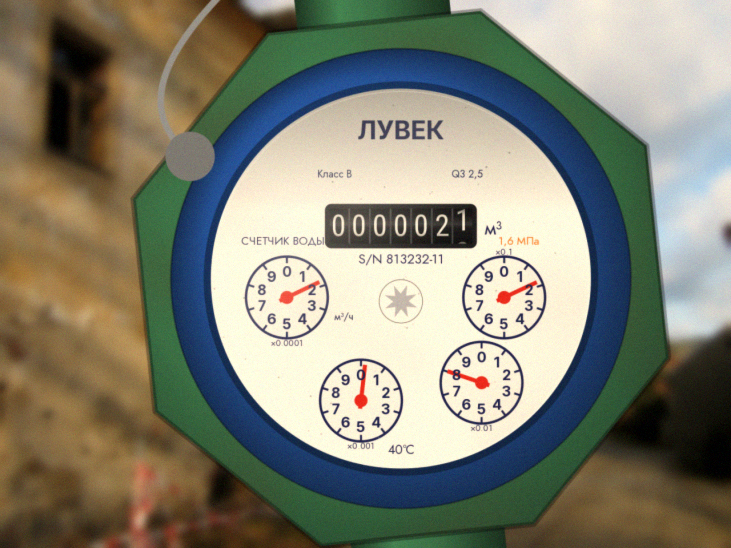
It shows 21.1801 (m³)
